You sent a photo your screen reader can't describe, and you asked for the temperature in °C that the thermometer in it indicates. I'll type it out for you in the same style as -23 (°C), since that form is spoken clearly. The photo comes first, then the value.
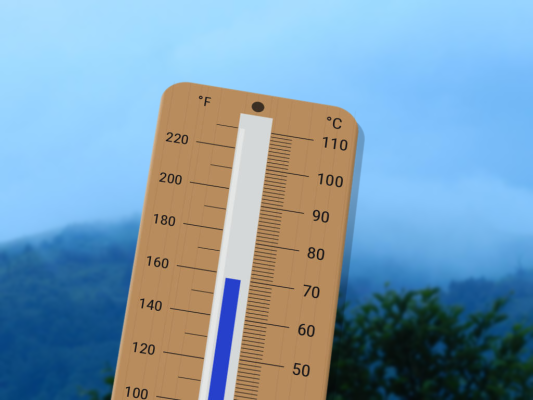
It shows 70 (°C)
